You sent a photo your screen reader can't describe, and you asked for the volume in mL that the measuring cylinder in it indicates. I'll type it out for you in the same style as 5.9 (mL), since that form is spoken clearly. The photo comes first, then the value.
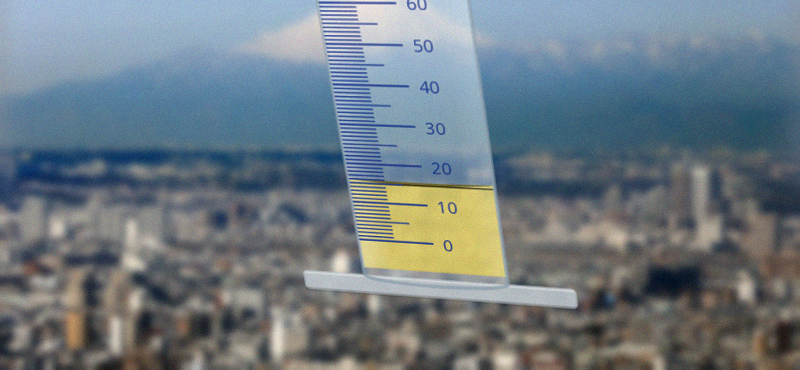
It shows 15 (mL)
